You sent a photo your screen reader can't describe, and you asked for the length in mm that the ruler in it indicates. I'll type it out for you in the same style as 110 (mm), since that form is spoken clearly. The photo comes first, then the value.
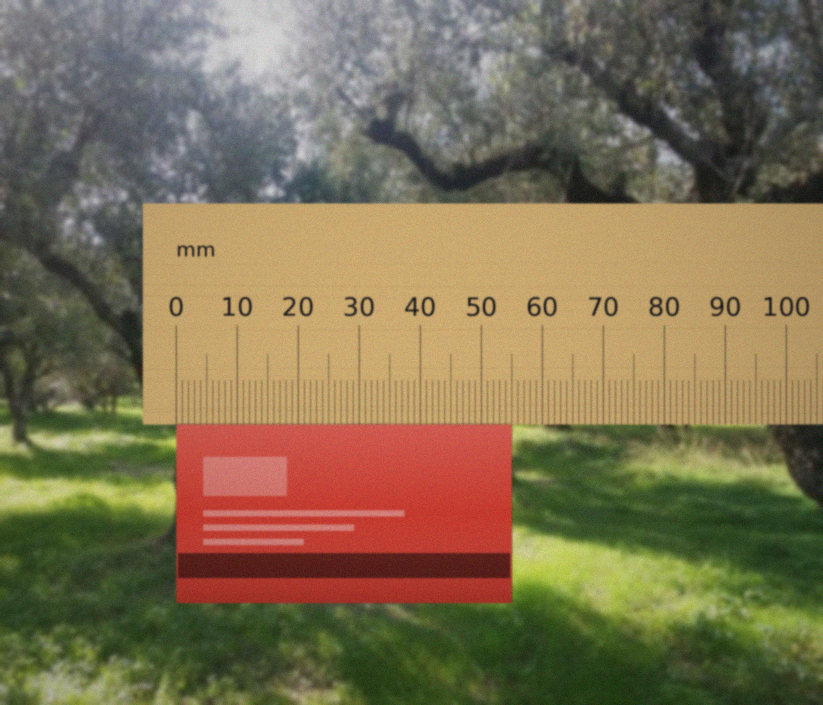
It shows 55 (mm)
